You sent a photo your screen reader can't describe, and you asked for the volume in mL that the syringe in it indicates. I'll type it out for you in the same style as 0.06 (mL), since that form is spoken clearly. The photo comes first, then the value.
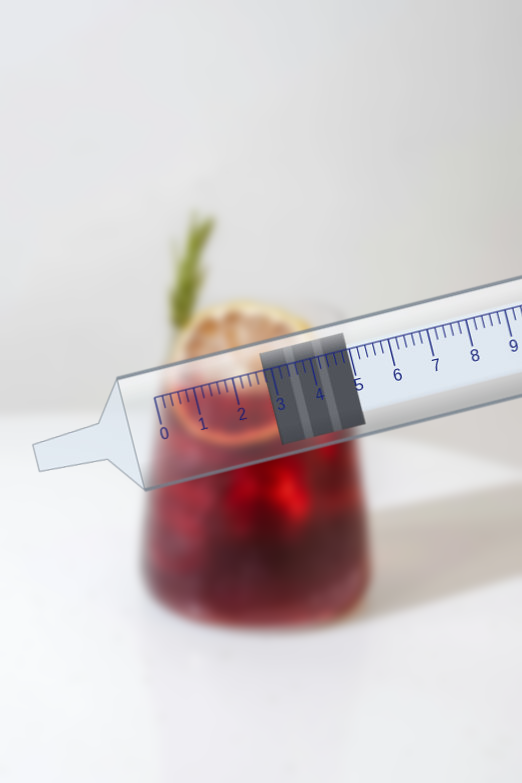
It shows 2.8 (mL)
